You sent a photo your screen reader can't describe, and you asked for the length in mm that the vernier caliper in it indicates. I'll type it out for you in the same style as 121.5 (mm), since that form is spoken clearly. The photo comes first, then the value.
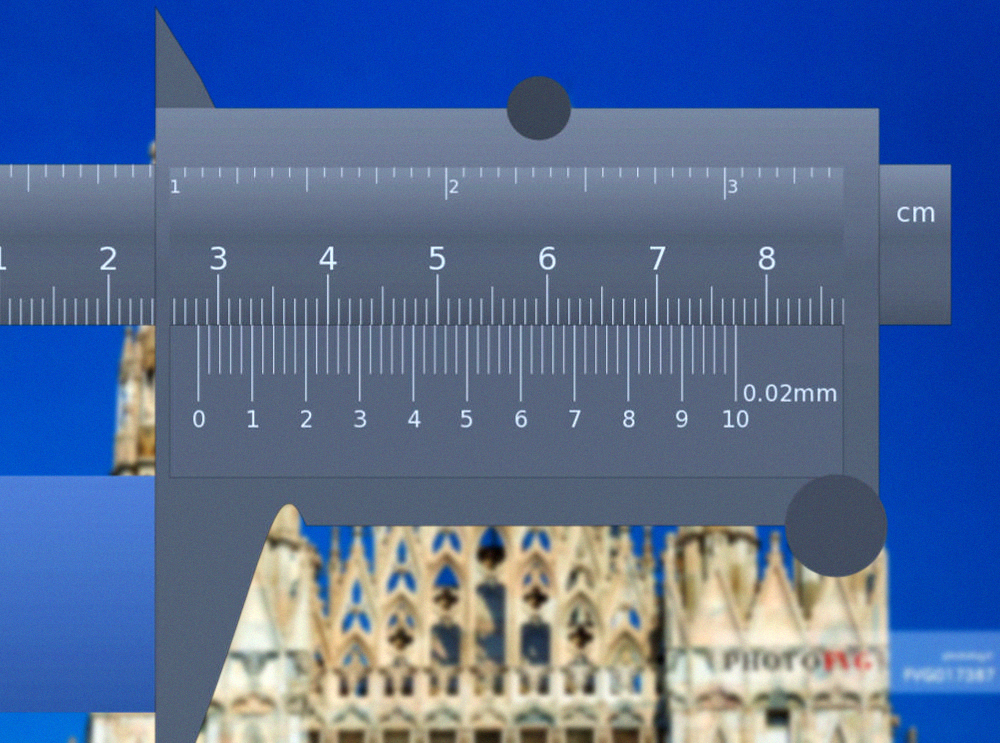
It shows 28.2 (mm)
